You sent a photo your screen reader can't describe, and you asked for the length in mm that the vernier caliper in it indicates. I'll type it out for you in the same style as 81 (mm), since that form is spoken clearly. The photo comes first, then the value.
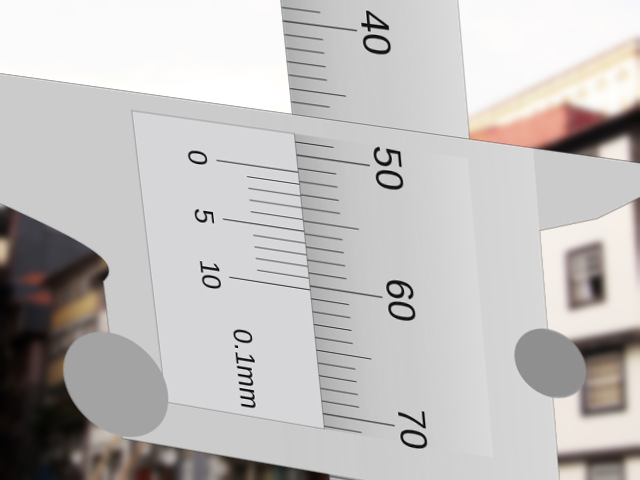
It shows 51.3 (mm)
